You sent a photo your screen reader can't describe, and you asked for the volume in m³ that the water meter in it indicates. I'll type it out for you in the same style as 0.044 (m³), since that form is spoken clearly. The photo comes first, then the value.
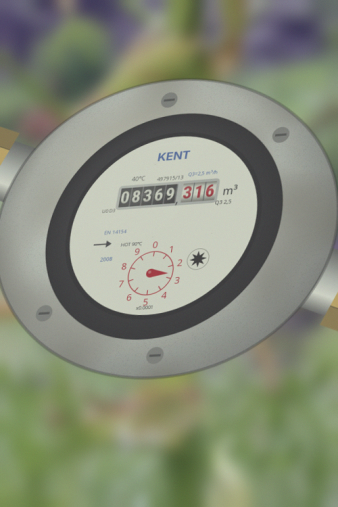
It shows 8369.3162 (m³)
